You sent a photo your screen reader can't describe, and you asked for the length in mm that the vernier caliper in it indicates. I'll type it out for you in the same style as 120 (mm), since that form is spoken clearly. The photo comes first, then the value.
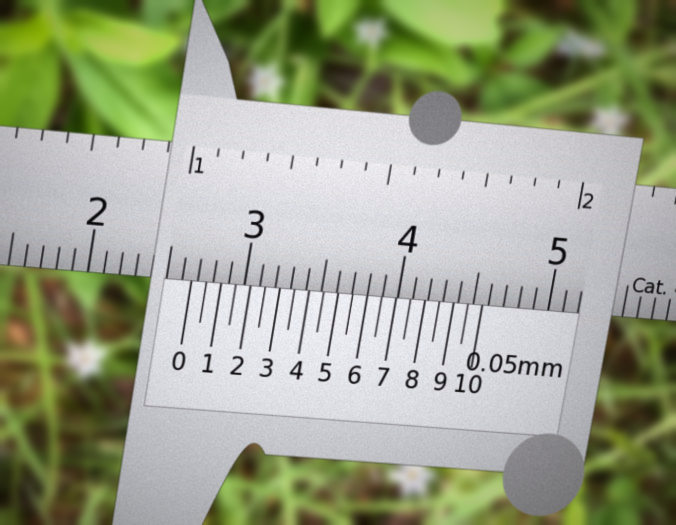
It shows 26.6 (mm)
